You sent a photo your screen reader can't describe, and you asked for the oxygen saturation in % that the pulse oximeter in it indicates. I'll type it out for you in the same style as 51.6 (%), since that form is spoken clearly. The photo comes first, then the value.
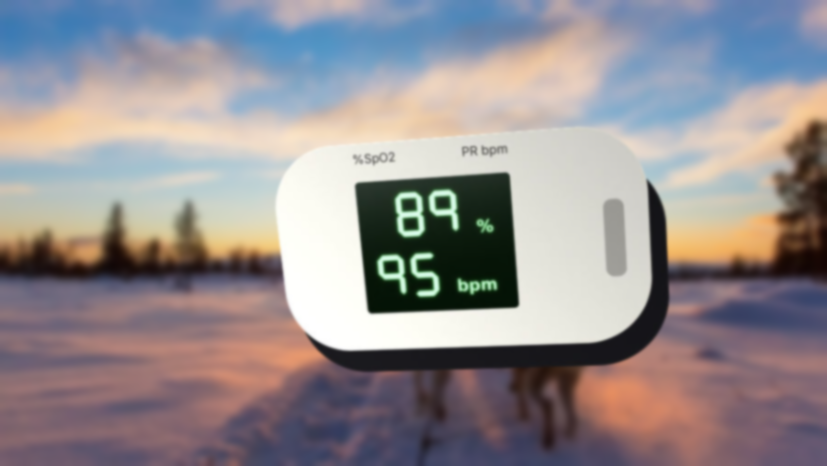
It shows 89 (%)
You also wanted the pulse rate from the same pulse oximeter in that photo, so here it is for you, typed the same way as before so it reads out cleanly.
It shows 95 (bpm)
